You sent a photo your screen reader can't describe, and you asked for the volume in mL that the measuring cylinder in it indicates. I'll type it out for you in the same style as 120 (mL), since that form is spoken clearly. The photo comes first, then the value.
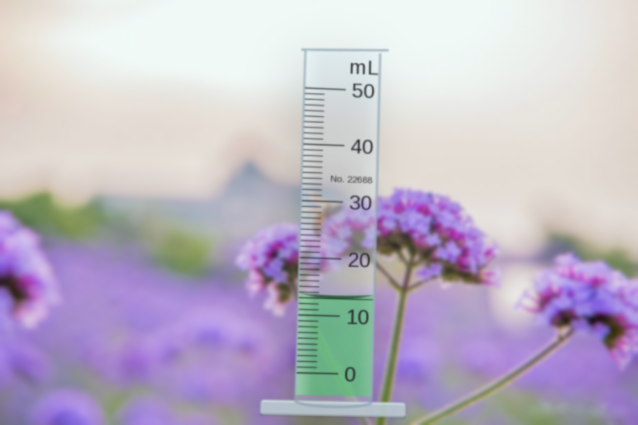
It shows 13 (mL)
